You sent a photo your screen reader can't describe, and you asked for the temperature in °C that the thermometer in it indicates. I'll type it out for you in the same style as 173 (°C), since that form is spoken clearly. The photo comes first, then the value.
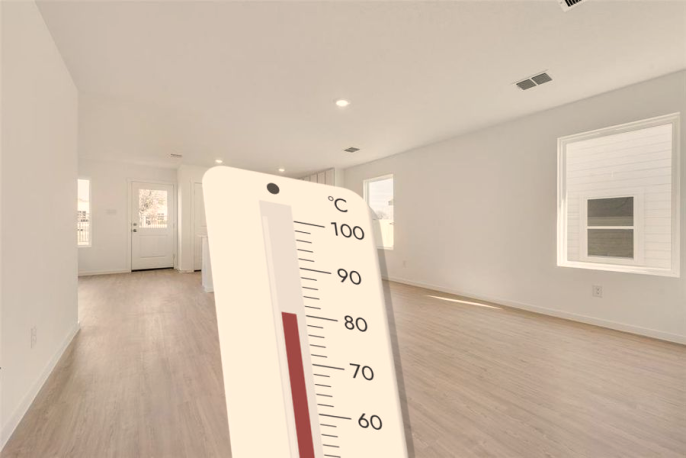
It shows 80 (°C)
